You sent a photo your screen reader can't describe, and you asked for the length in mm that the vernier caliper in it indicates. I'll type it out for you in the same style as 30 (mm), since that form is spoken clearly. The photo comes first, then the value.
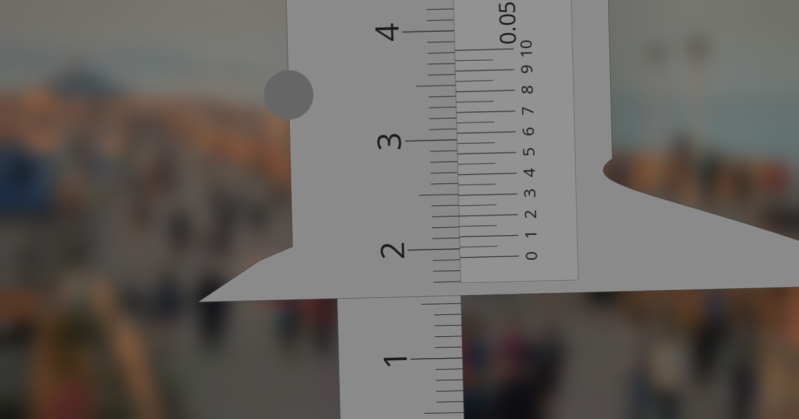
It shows 19.2 (mm)
